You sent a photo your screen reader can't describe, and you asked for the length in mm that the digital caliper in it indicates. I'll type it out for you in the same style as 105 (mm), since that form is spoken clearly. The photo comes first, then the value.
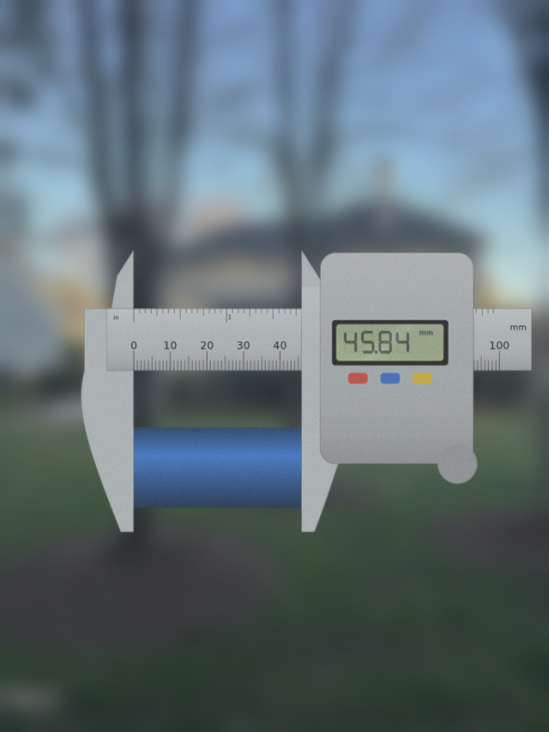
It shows 45.84 (mm)
